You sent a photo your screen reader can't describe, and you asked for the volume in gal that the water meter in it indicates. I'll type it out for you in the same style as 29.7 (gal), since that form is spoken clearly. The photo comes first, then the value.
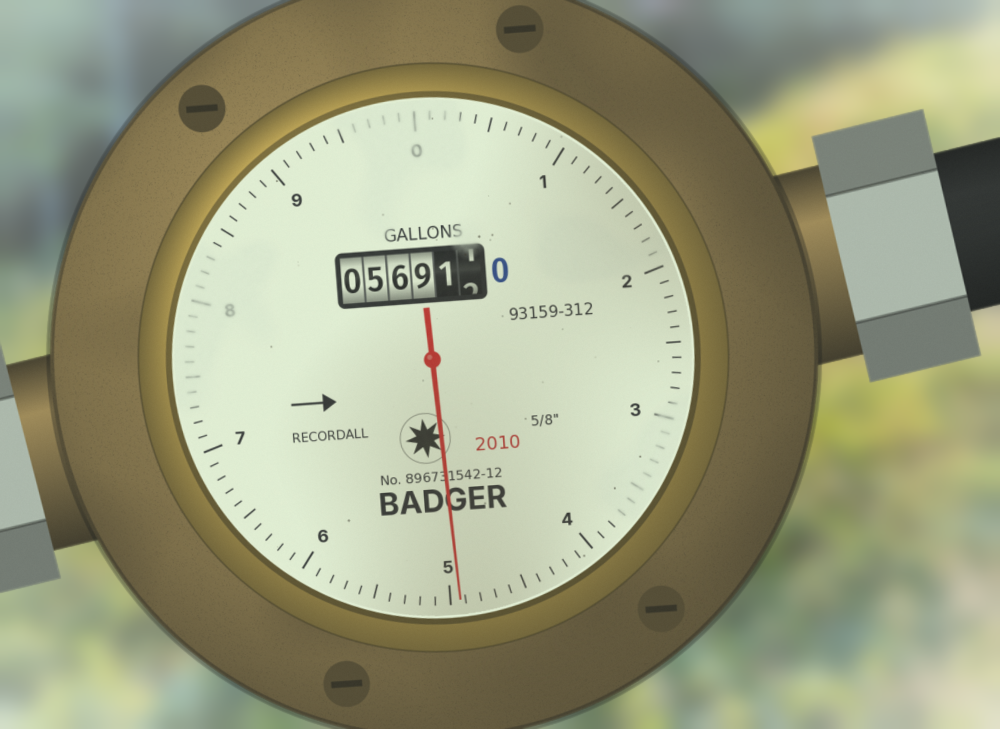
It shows 569114.9 (gal)
